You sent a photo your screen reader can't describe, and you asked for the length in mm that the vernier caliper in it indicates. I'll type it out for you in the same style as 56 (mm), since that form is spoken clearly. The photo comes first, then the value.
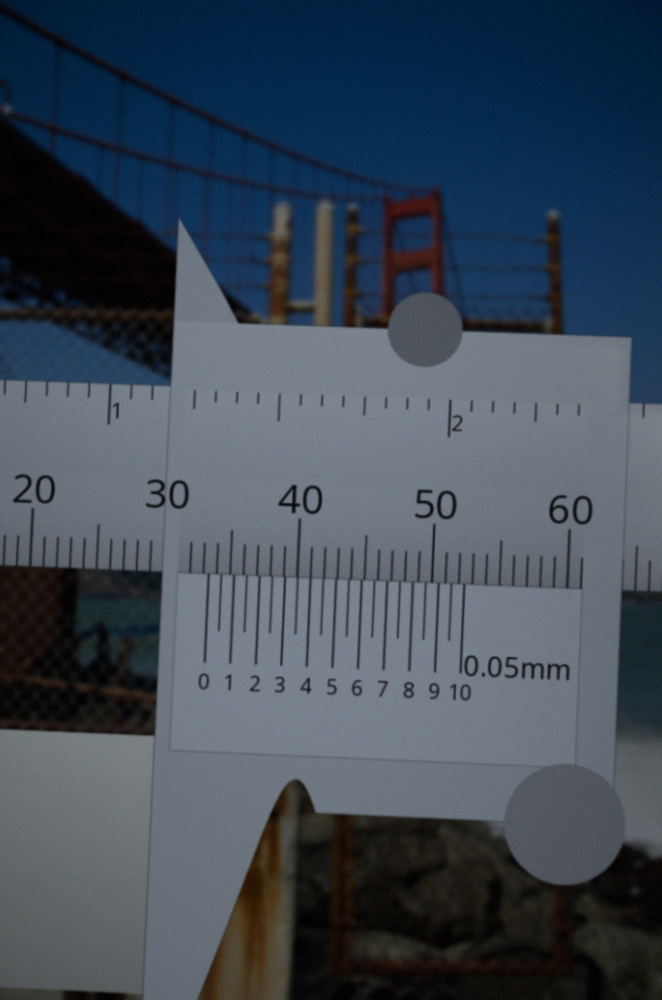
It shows 33.4 (mm)
